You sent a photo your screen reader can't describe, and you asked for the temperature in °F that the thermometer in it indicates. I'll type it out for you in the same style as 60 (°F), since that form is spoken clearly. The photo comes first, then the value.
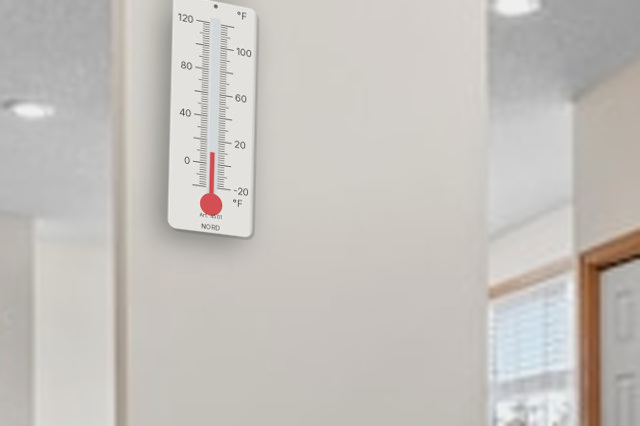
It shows 10 (°F)
